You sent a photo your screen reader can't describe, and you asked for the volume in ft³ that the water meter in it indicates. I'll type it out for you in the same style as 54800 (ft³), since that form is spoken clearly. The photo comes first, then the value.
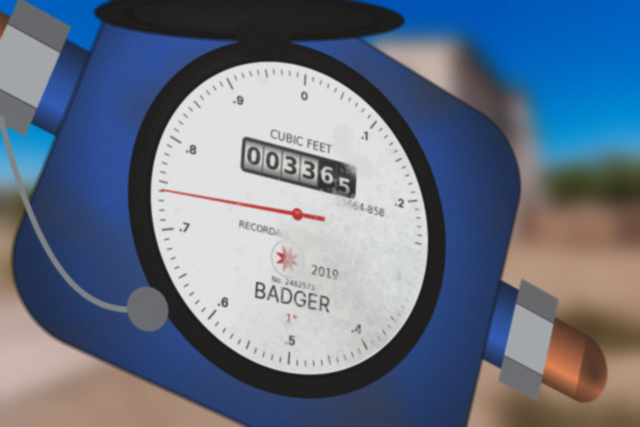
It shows 3364.74 (ft³)
